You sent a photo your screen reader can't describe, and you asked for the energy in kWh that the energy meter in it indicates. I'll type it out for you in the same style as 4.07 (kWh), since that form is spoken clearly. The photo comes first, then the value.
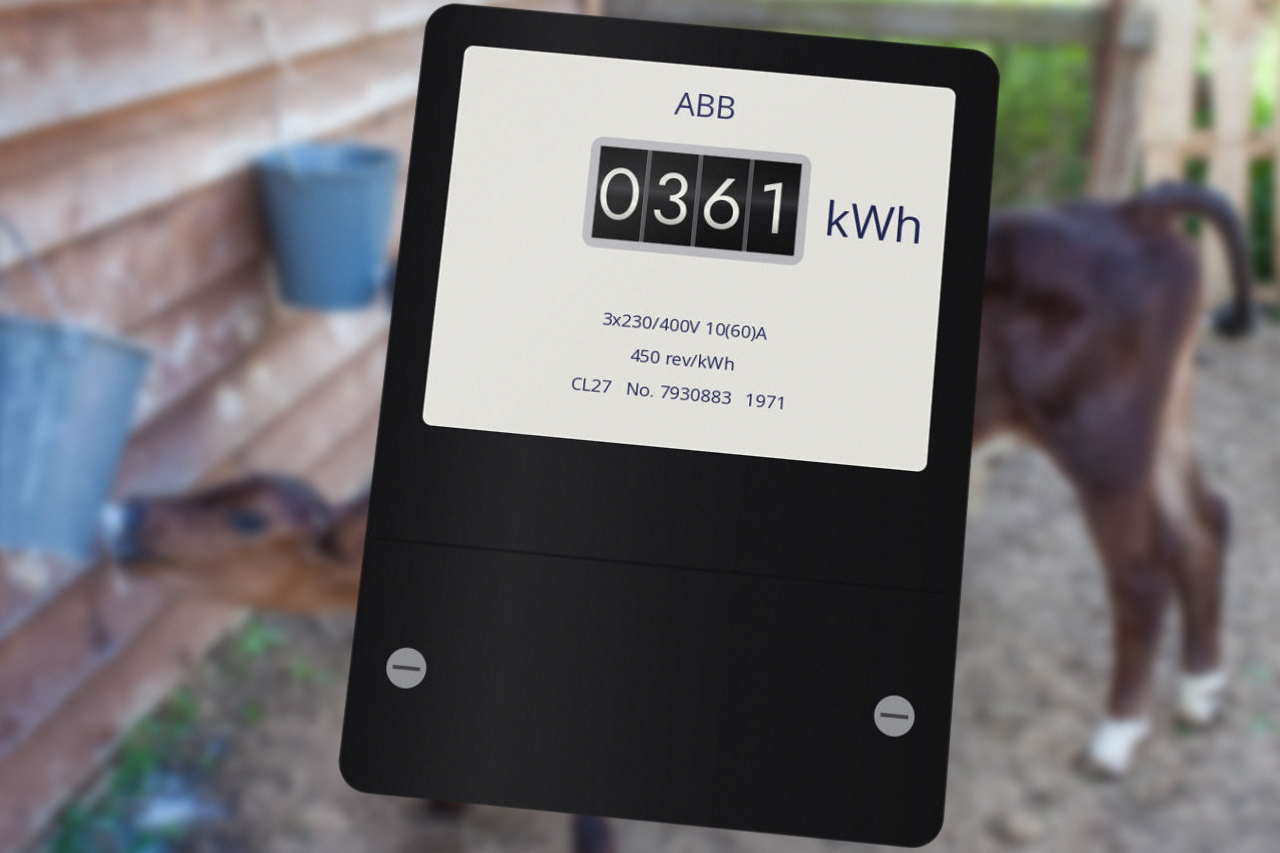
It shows 361 (kWh)
